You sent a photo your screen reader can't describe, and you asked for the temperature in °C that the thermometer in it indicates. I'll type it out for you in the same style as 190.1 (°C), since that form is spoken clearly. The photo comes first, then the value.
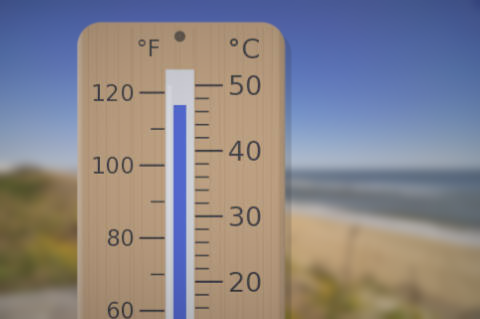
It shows 47 (°C)
